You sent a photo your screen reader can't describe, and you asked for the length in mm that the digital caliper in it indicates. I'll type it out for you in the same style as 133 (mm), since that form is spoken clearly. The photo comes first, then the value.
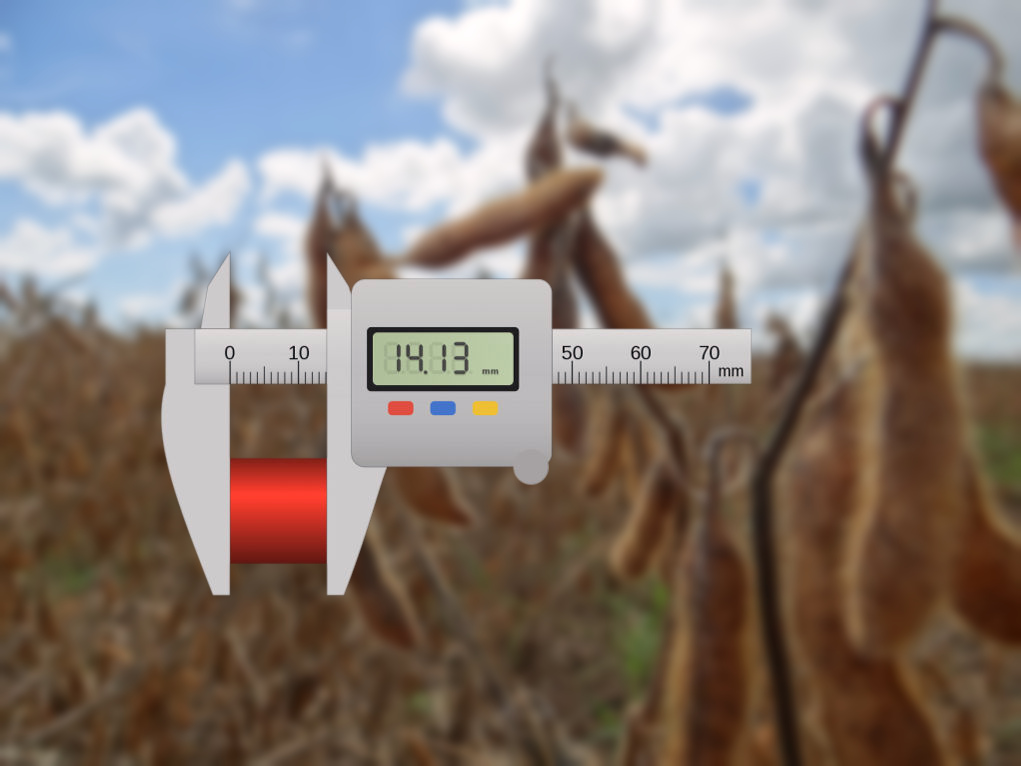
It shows 14.13 (mm)
